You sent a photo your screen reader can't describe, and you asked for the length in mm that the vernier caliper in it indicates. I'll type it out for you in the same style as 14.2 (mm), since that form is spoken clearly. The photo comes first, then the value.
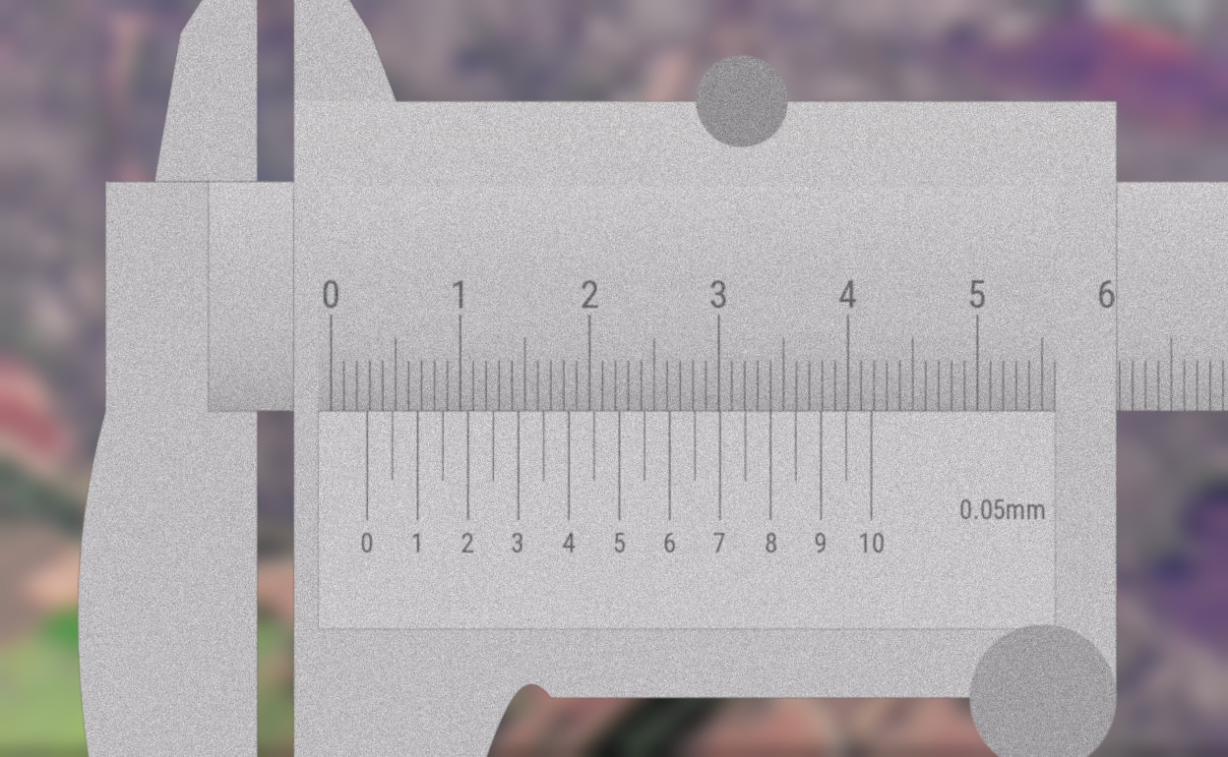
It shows 2.8 (mm)
